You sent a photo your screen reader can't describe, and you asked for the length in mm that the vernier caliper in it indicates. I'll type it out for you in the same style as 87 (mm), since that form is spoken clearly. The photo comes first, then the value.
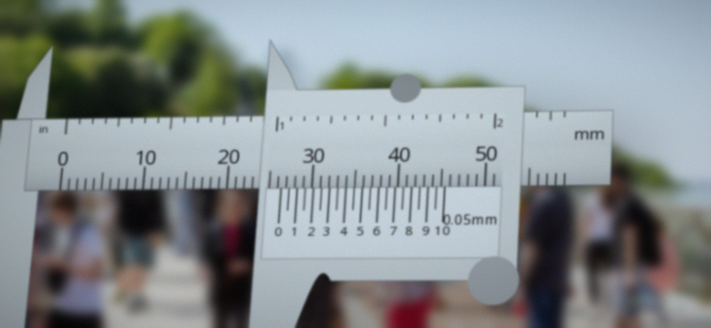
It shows 26.4 (mm)
